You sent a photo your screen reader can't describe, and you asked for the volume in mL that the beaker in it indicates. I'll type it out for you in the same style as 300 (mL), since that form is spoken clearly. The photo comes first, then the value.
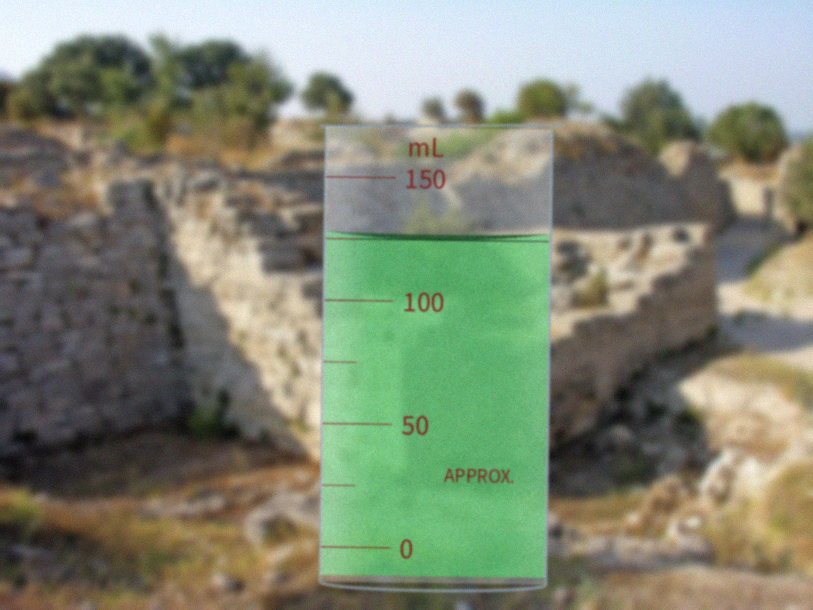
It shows 125 (mL)
